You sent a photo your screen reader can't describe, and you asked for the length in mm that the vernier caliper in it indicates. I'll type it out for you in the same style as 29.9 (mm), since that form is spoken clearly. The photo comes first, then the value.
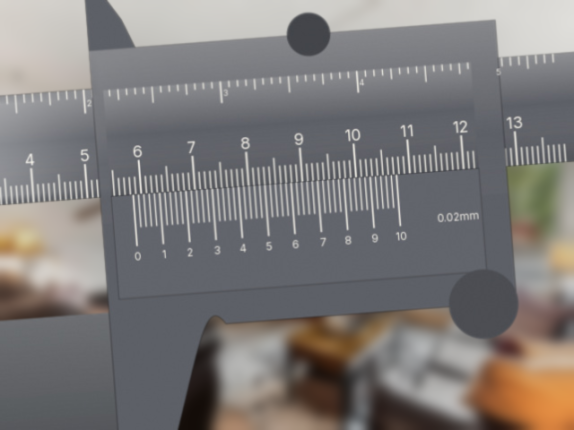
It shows 58.5 (mm)
